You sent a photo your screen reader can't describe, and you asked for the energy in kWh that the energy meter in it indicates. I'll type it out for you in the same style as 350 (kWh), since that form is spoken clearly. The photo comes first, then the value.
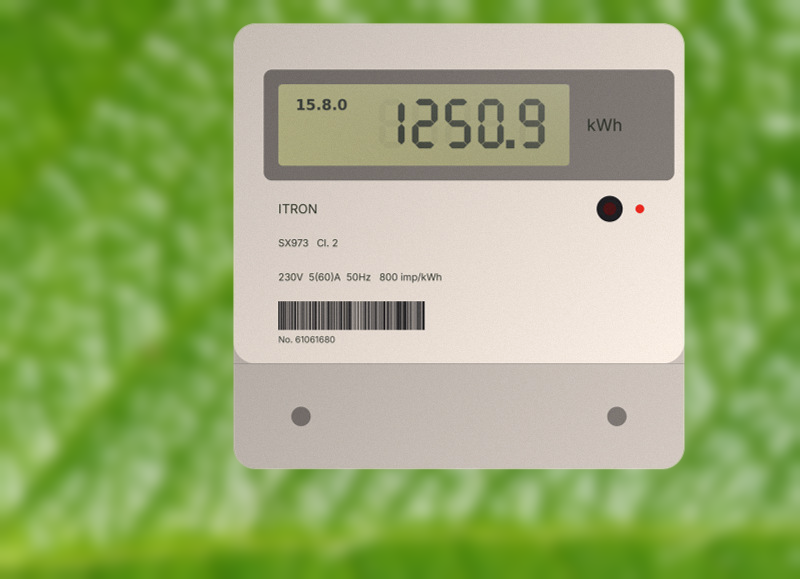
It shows 1250.9 (kWh)
